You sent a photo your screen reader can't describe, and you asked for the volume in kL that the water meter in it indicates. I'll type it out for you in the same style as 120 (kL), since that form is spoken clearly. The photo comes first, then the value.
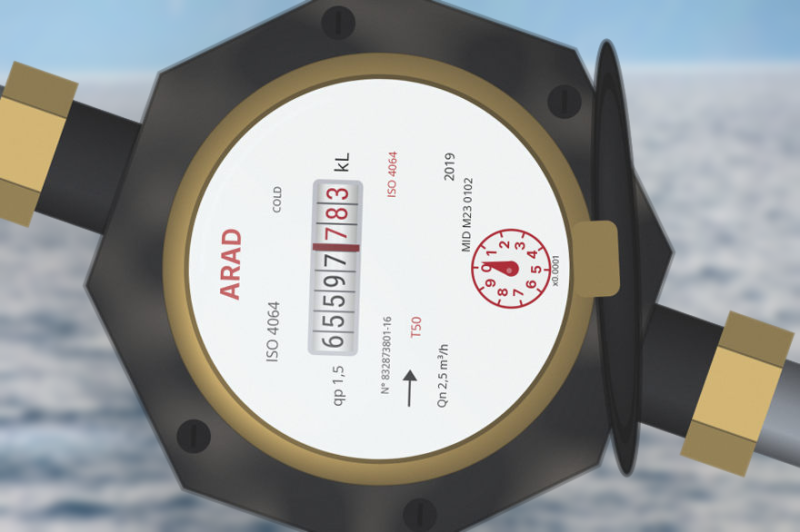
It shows 65597.7830 (kL)
